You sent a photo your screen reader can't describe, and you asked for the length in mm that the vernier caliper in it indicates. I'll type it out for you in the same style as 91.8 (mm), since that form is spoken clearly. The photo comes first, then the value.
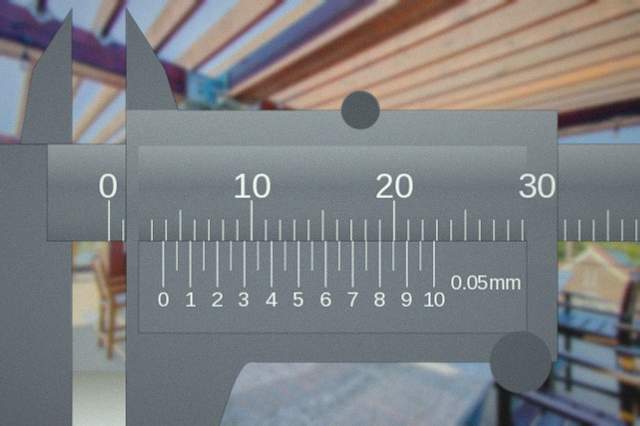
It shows 3.8 (mm)
